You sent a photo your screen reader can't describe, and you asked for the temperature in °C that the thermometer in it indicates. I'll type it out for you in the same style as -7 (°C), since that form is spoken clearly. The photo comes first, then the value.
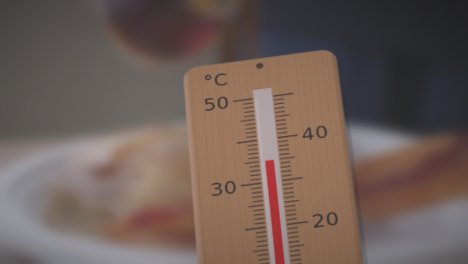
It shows 35 (°C)
